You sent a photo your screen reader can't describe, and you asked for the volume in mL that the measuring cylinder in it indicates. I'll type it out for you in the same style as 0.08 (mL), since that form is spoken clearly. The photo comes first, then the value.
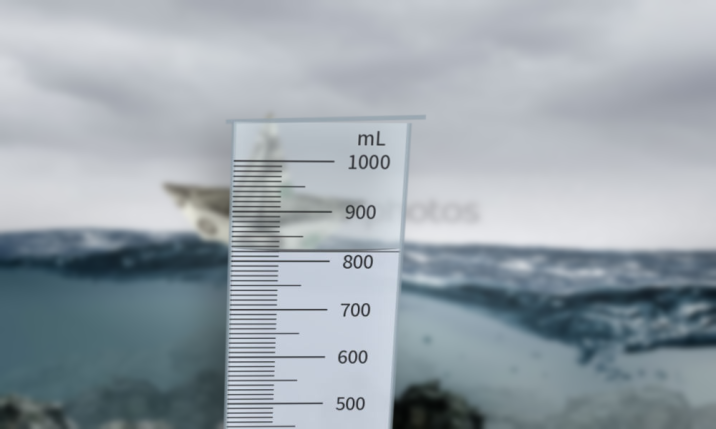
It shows 820 (mL)
